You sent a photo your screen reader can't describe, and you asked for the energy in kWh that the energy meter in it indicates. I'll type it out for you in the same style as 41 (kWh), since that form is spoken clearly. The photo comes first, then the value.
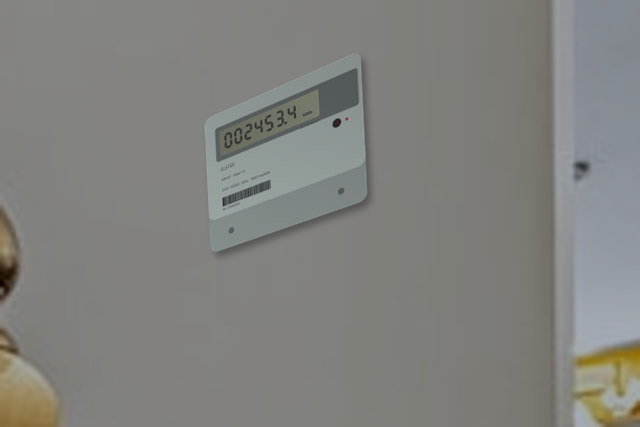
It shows 2453.4 (kWh)
